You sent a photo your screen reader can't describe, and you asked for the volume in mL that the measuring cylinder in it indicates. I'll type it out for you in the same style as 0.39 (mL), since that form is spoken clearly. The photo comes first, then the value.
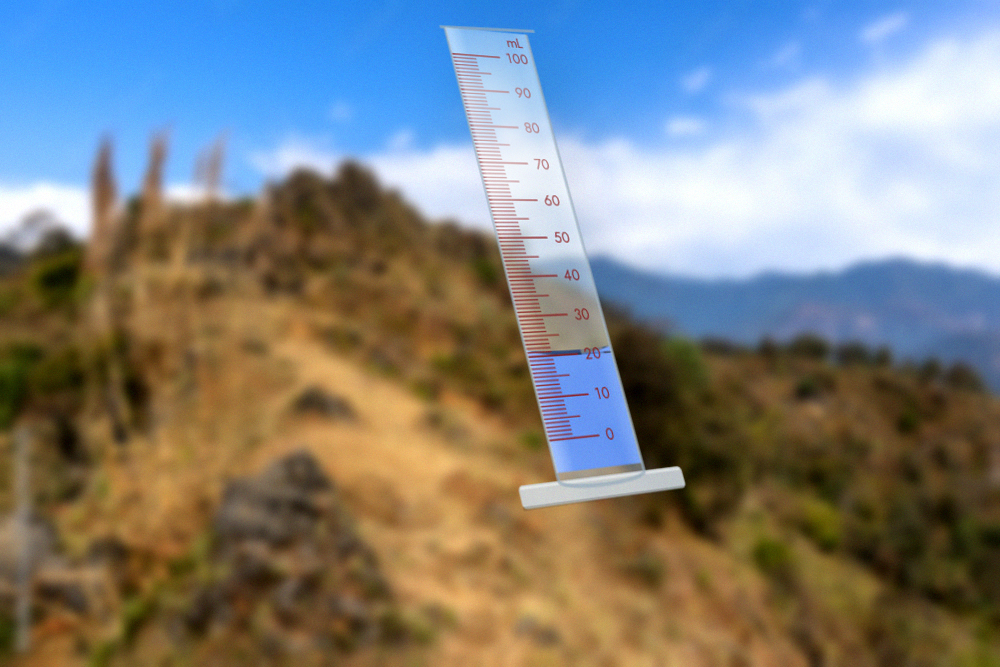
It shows 20 (mL)
